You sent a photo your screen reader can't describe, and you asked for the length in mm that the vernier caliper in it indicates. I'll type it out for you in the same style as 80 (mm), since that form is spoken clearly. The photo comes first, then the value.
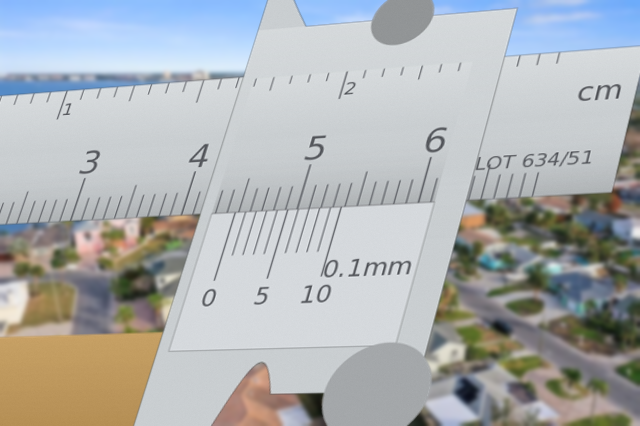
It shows 44.7 (mm)
